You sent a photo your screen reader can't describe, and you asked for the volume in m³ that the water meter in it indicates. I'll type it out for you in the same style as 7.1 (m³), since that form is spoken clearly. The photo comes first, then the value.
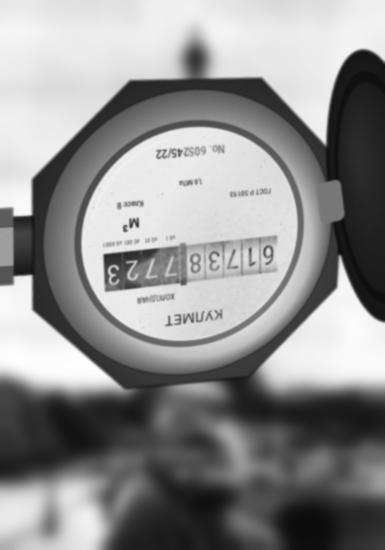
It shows 61738.7723 (m³)
